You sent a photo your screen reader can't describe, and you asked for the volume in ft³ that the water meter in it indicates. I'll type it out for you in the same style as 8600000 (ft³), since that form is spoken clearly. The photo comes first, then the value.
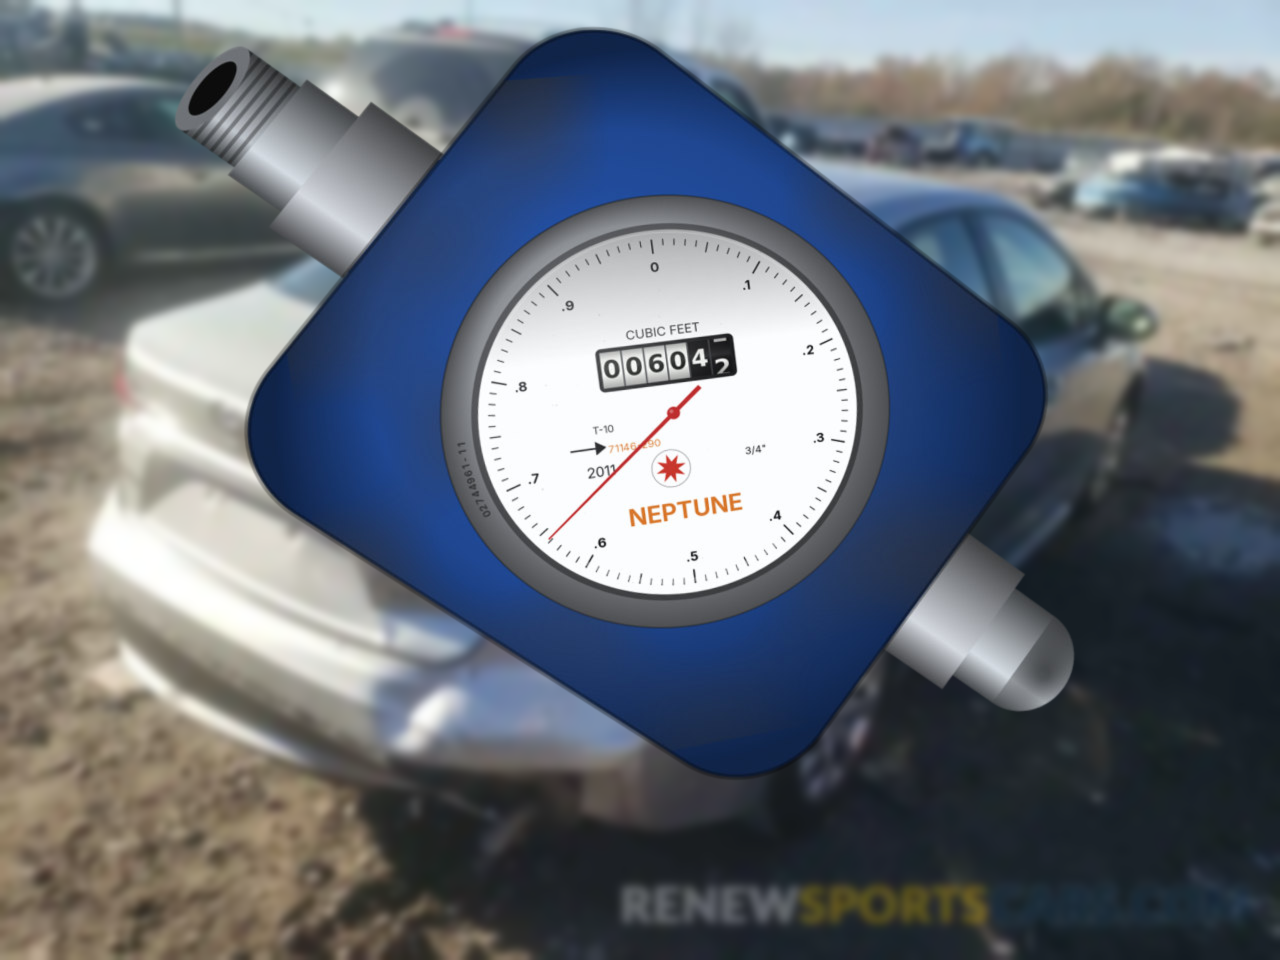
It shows 6041.64 (ft³)
